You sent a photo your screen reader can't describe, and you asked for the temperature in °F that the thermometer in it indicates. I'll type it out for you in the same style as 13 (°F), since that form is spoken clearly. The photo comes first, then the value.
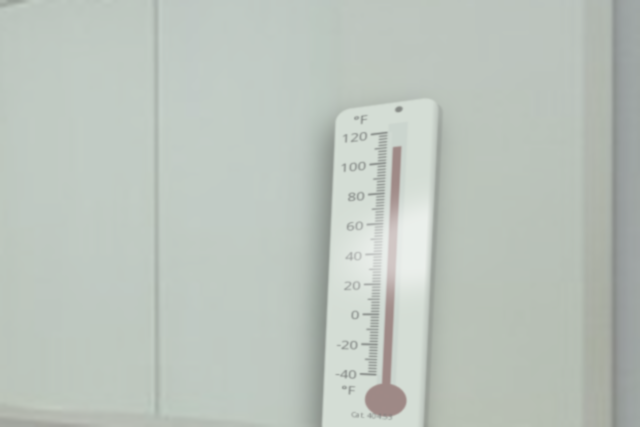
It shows 110 (°F)
